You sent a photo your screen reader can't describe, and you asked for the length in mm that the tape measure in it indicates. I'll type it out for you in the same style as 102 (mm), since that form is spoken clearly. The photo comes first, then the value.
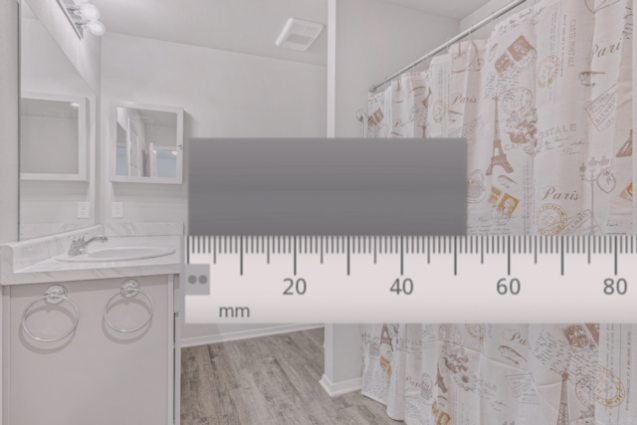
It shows 52 (mm)
